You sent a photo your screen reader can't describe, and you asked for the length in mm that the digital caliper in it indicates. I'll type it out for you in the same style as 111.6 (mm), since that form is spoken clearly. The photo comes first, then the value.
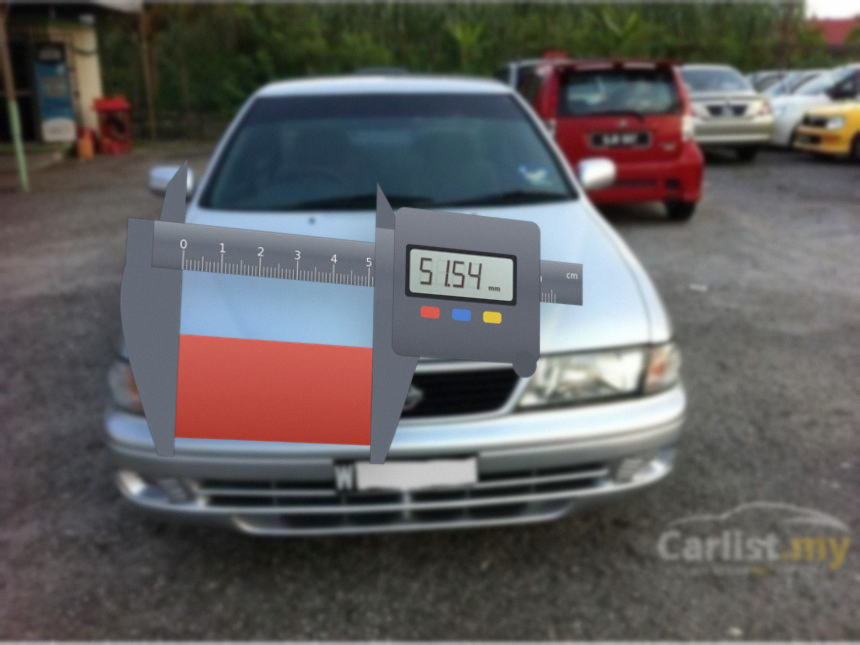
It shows 51.54 (mm)
